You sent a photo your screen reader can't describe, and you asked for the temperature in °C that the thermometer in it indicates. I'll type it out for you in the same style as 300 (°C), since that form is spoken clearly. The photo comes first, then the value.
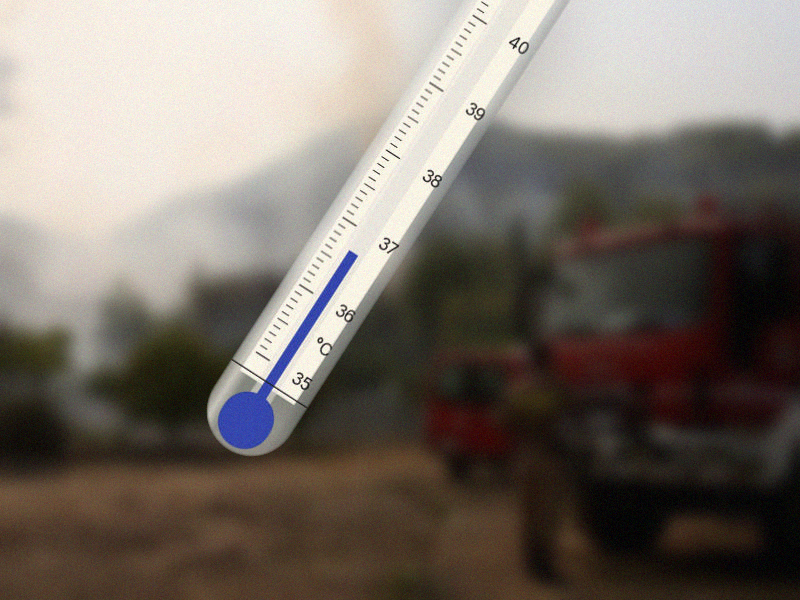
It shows 36.7 (°C)
